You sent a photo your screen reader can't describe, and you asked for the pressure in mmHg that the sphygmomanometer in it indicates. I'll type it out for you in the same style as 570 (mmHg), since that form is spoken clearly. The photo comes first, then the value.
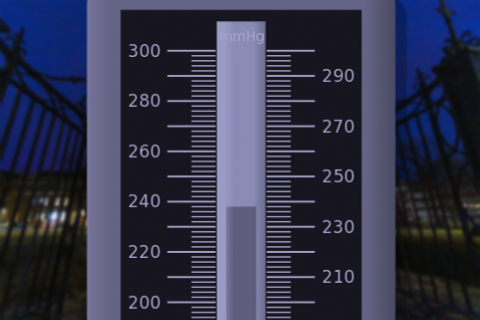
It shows 238 (mmHg)
